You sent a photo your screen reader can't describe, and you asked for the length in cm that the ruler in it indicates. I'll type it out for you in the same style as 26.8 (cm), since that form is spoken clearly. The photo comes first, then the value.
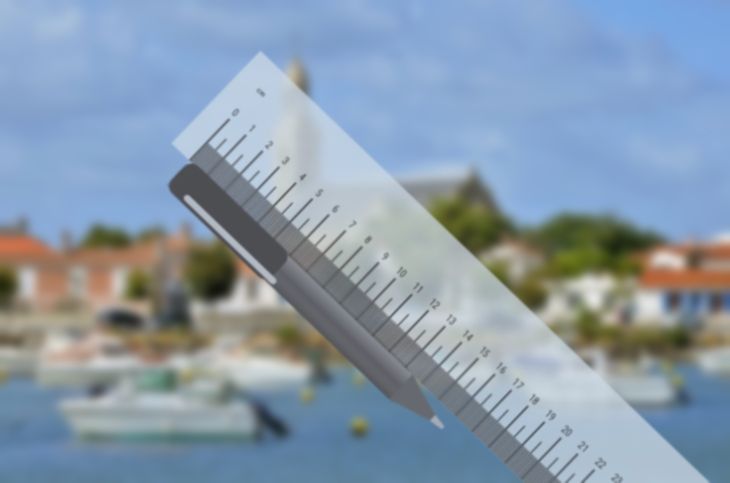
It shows 16 (cm)
